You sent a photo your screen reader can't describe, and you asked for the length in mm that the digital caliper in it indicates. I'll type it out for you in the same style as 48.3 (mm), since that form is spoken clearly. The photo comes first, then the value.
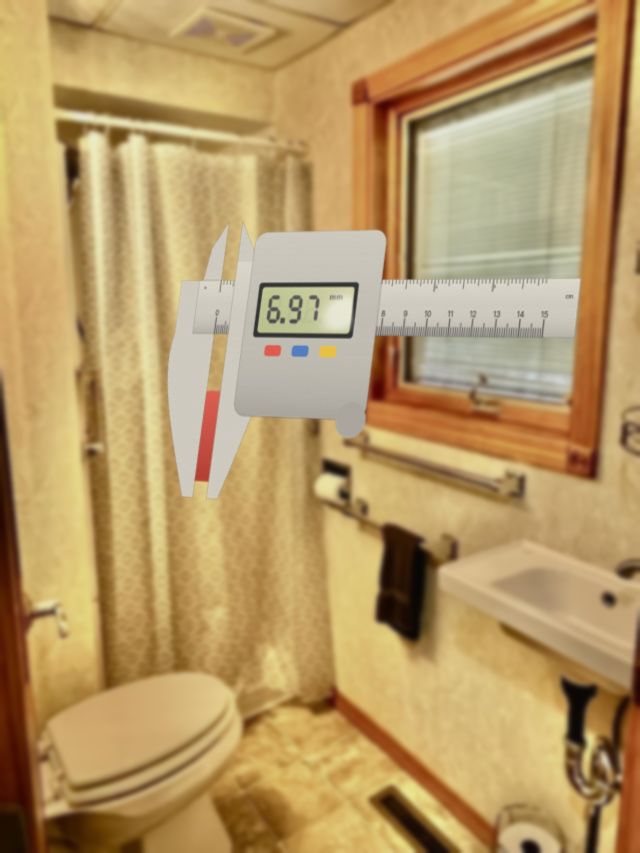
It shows 6.97 (mm)
